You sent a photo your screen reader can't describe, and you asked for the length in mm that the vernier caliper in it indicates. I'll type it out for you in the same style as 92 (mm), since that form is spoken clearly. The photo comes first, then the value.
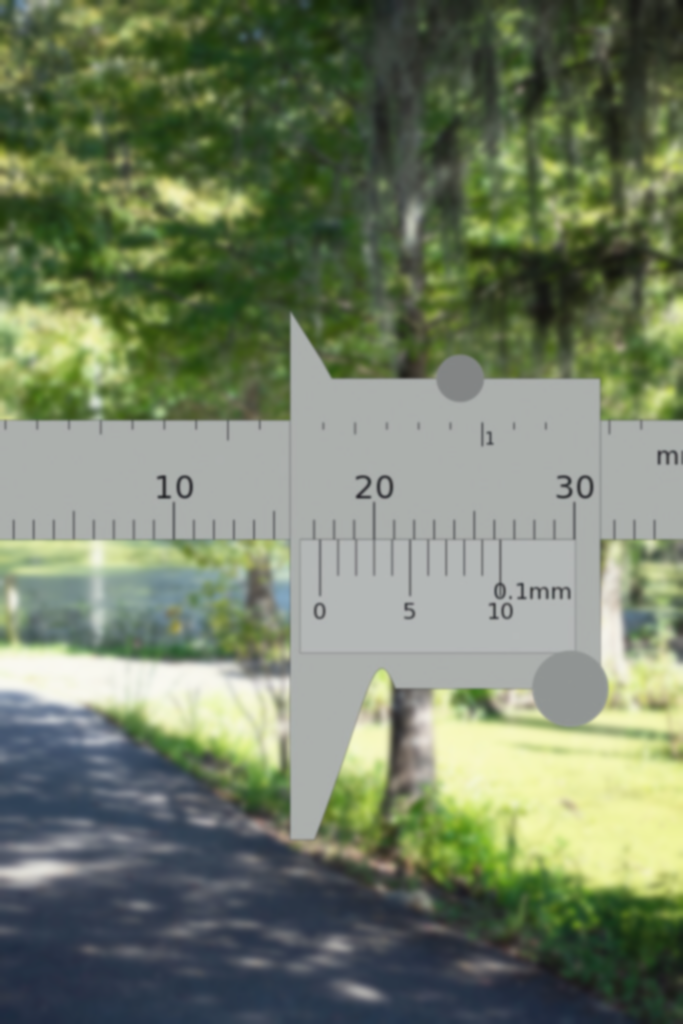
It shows 17.3 (mm)
